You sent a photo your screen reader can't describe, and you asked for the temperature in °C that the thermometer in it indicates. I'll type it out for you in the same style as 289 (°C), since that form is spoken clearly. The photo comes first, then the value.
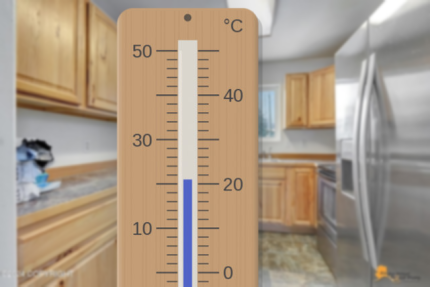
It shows 21 (°C)
